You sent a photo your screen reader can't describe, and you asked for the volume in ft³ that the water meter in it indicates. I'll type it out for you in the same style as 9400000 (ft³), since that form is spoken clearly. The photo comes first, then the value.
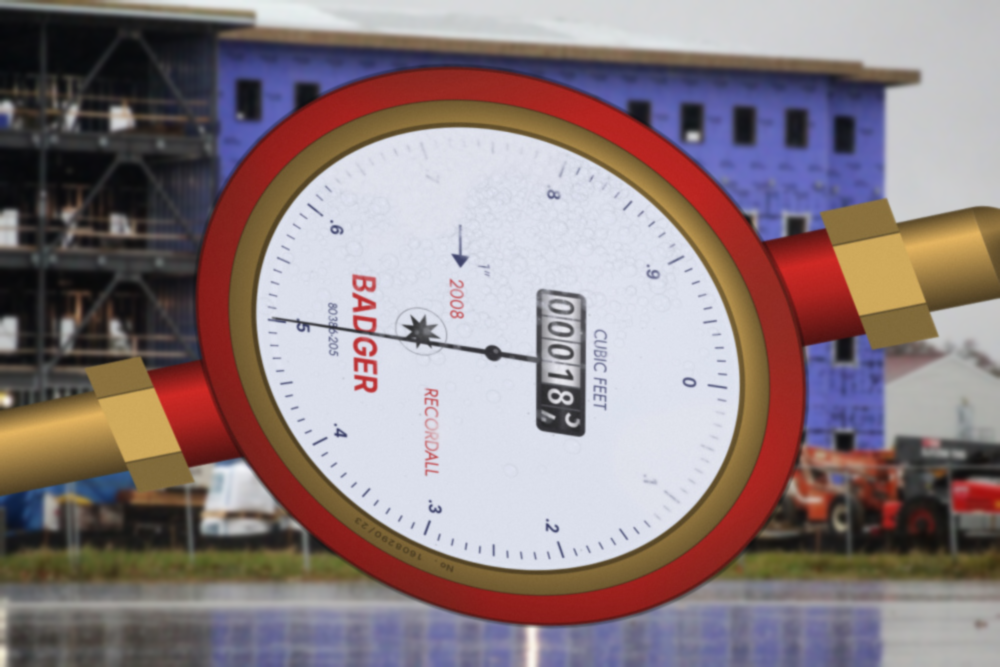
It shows 183.50 (ft³)
